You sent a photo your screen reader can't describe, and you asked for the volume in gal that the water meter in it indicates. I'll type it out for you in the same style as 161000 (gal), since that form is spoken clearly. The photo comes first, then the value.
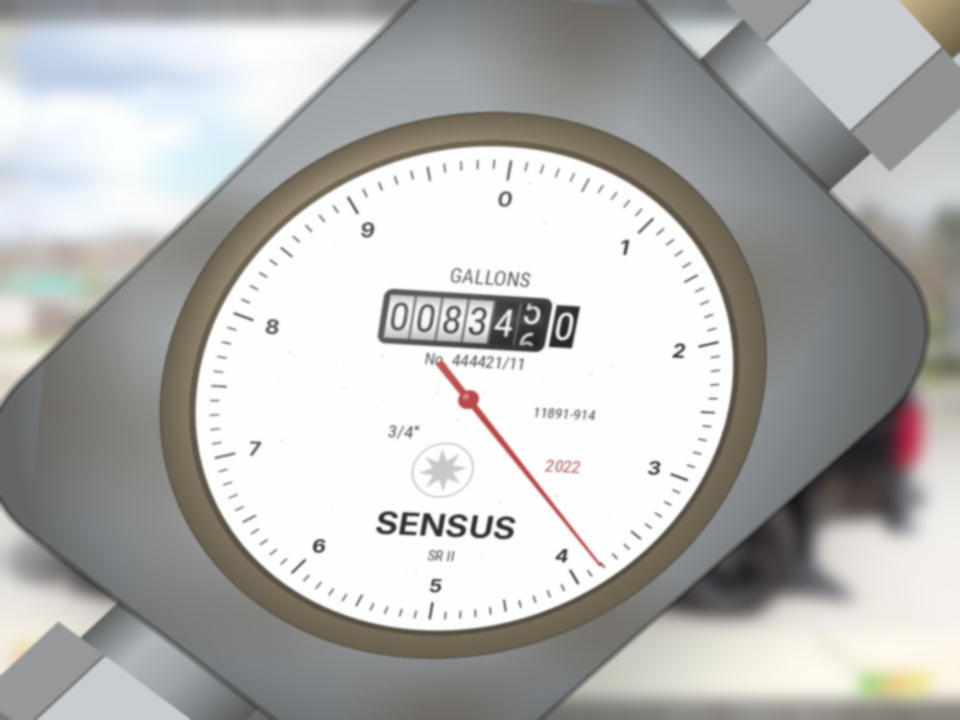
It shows 83453.8 (gal)
